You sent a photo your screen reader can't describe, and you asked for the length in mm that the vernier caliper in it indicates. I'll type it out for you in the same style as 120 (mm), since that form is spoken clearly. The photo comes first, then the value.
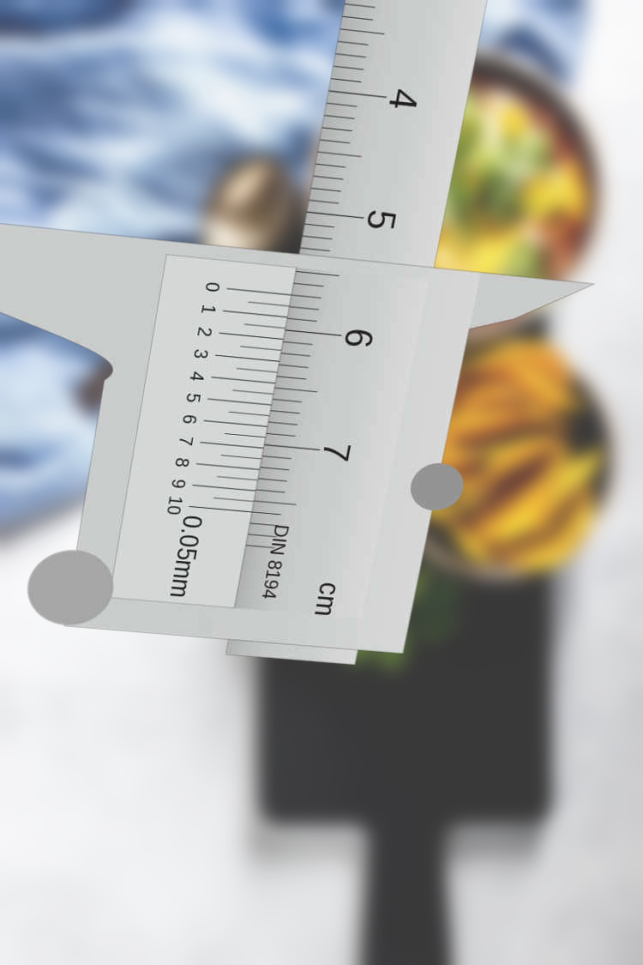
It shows 57.0 (mm)
